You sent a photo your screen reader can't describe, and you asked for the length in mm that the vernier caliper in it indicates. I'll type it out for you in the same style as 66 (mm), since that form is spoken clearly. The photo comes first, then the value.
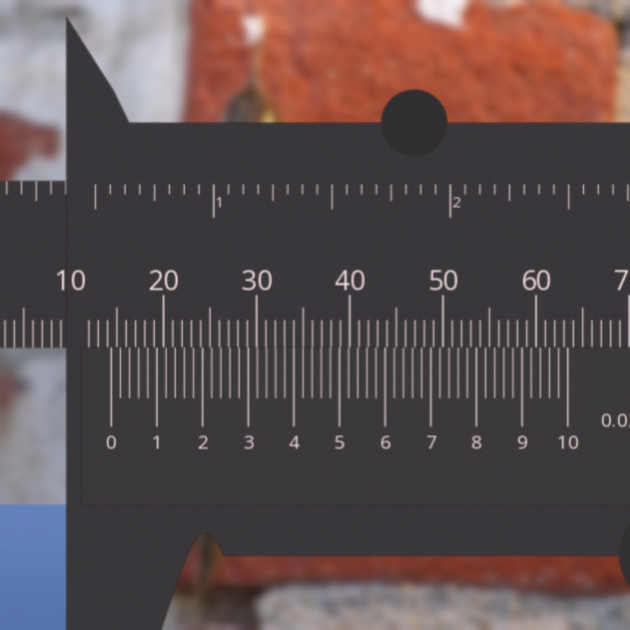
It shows 14.4 (mm)
